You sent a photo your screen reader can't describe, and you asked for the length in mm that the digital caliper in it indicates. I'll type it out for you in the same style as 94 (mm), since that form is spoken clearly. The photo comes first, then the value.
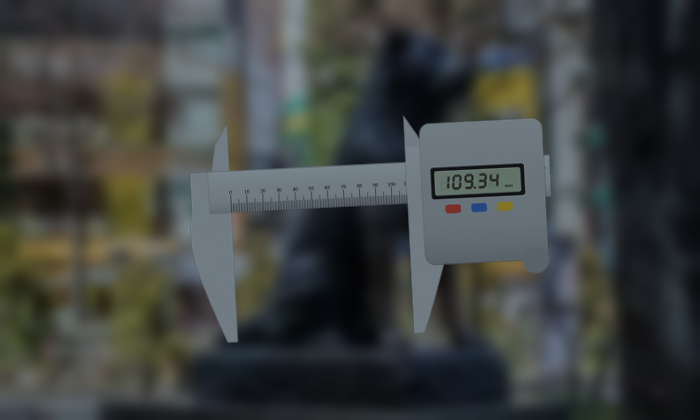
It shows 109.34 (mm)
